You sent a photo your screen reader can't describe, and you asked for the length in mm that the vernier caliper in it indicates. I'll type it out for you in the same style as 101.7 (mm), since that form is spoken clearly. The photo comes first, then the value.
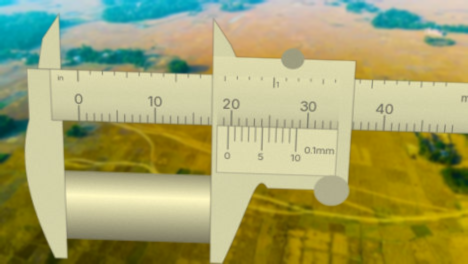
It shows 19.6 (mm)
